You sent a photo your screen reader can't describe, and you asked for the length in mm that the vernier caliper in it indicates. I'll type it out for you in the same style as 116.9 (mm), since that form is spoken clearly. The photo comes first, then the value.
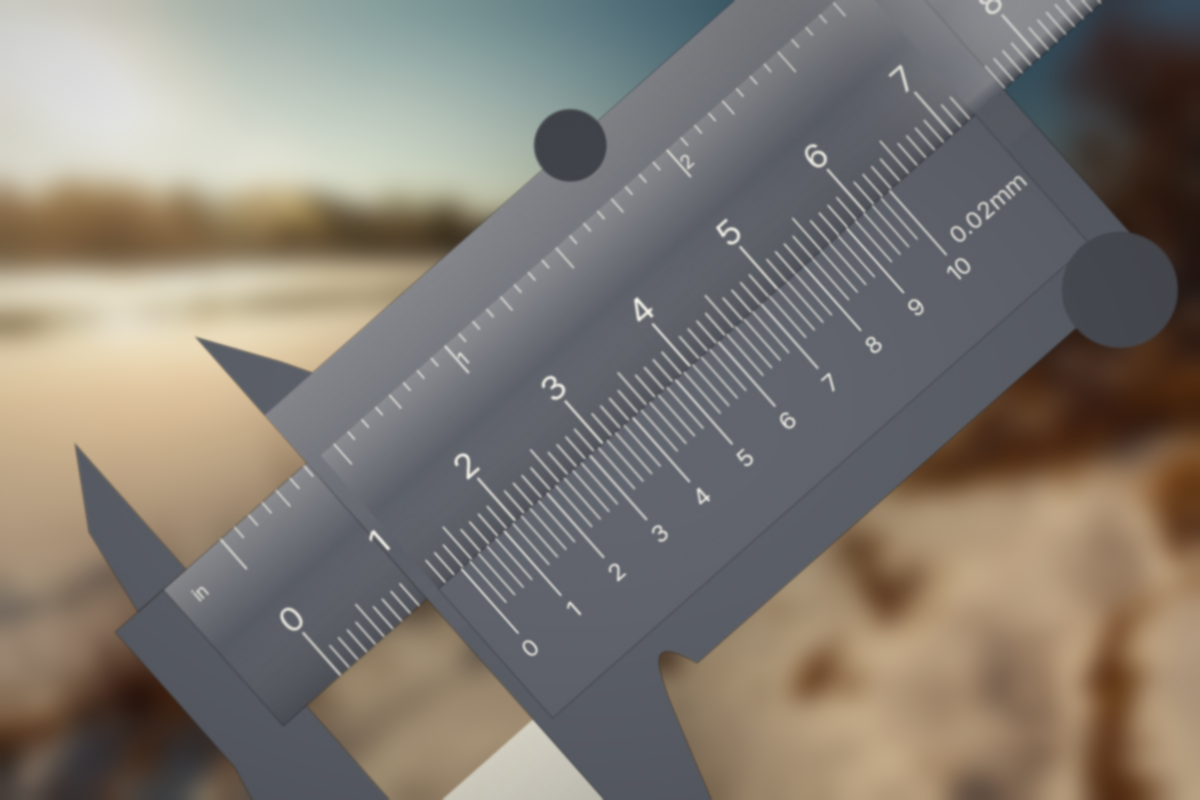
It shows 13.8 (mm)
